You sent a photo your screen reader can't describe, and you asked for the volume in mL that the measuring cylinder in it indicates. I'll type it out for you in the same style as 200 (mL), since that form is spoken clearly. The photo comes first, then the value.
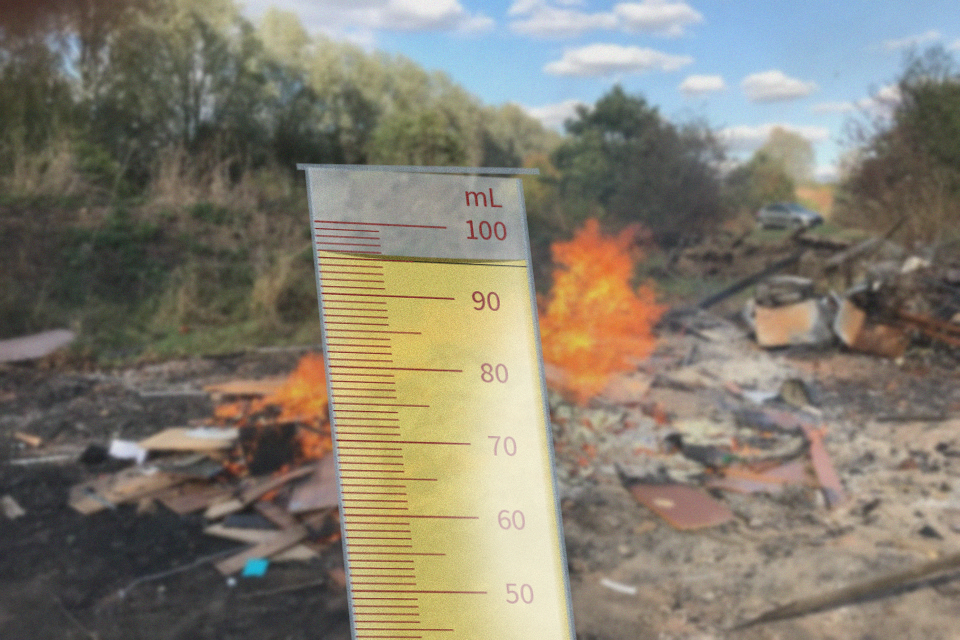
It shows 95 (mL)
